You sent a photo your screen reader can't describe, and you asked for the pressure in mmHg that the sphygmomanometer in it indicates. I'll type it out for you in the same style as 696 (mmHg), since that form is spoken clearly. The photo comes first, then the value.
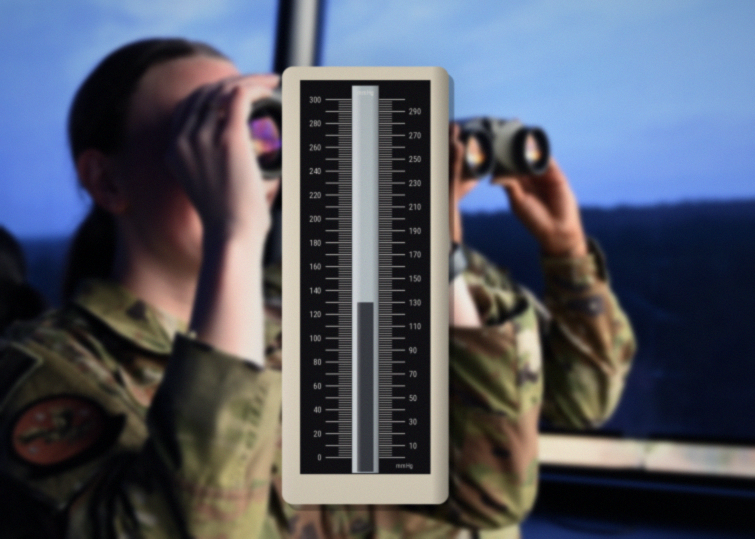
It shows 130 (mmHg)
